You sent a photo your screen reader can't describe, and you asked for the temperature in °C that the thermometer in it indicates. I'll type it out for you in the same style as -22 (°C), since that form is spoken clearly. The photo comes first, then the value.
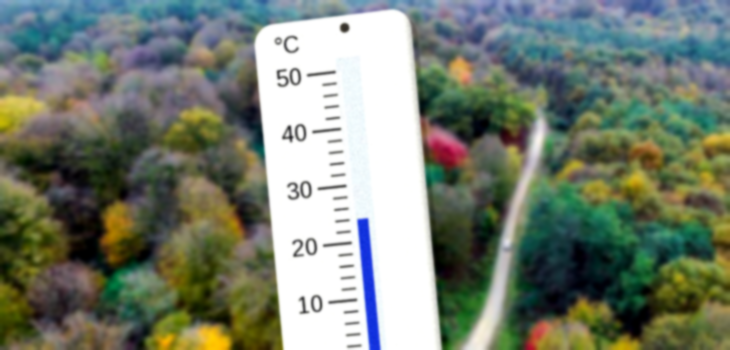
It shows 24 (°C)
